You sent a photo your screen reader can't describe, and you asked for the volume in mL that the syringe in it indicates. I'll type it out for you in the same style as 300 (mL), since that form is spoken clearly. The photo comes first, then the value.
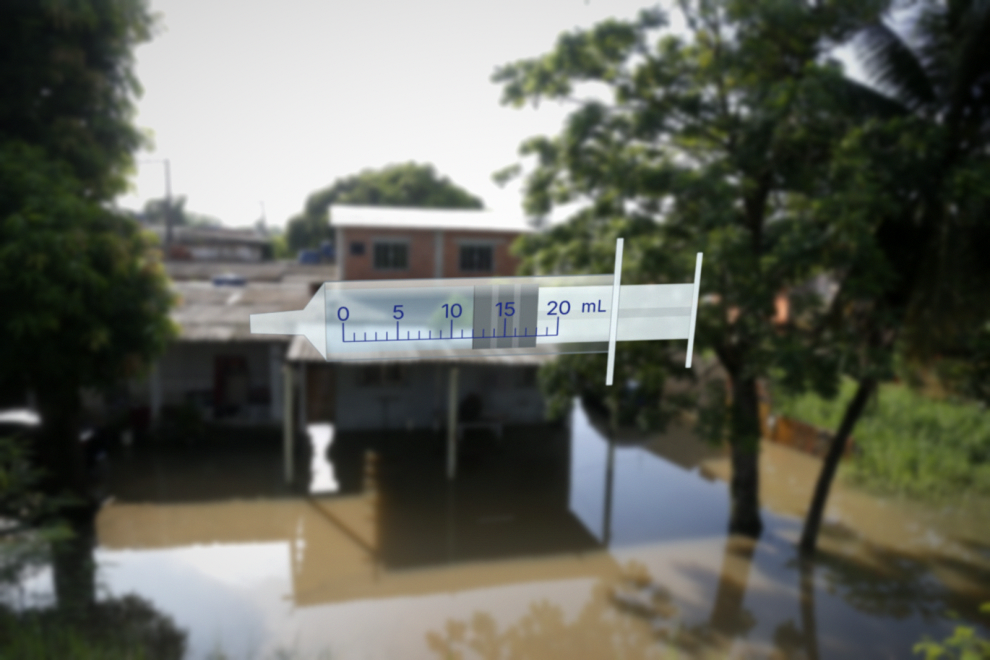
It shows 12 (mL)
